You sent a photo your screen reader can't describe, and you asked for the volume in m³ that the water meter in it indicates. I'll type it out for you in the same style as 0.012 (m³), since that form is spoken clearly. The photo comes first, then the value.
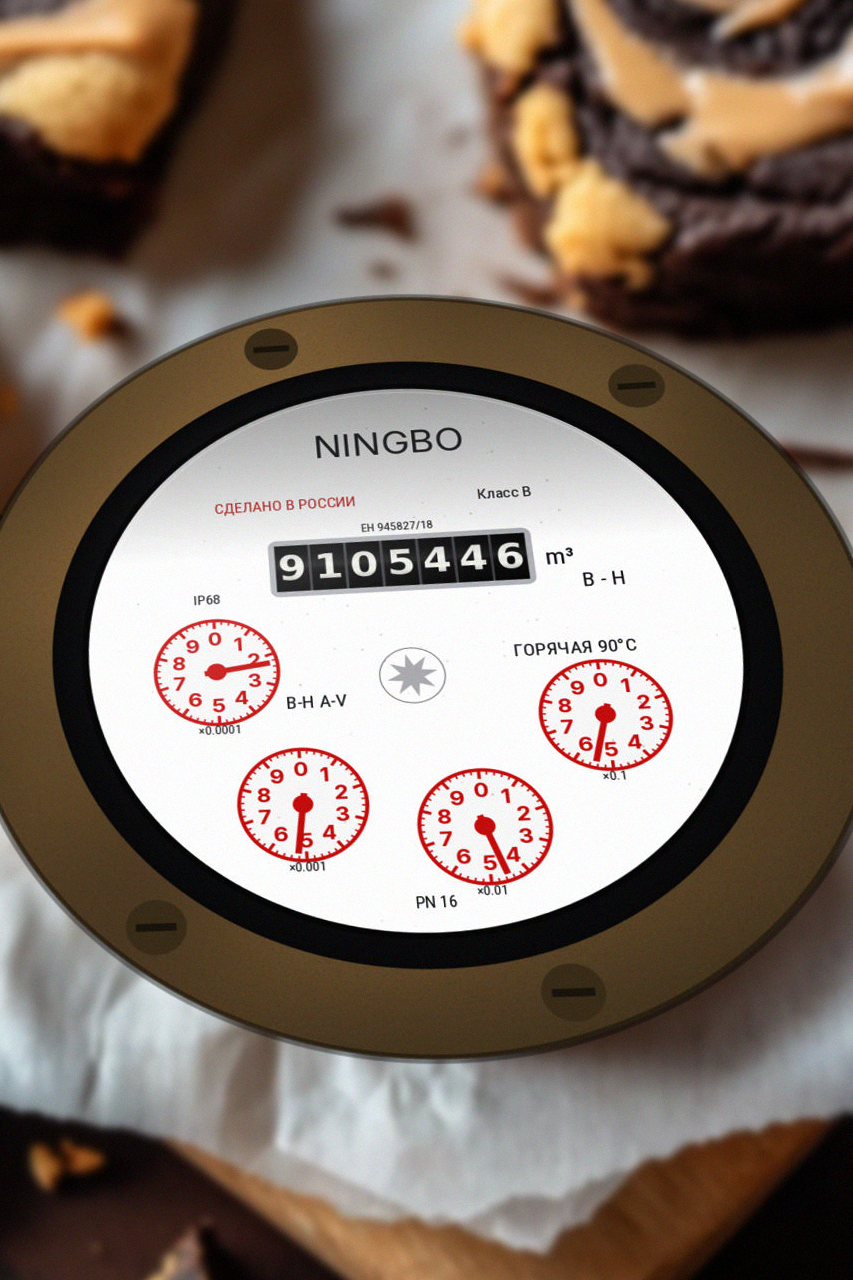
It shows 9105446.5452 (m³)
